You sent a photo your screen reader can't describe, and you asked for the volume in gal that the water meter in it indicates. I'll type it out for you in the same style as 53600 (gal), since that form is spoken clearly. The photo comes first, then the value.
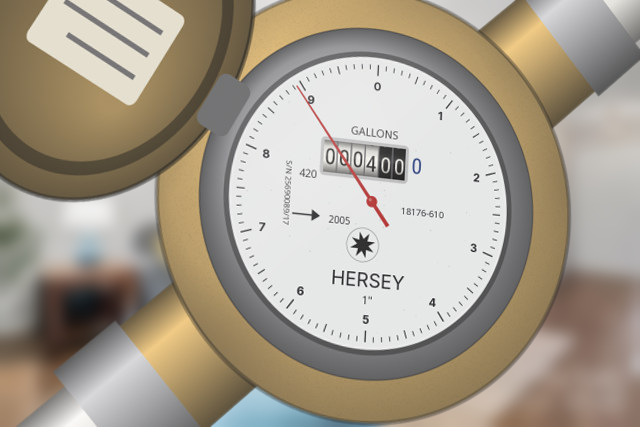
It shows 3998.9 (gal)
